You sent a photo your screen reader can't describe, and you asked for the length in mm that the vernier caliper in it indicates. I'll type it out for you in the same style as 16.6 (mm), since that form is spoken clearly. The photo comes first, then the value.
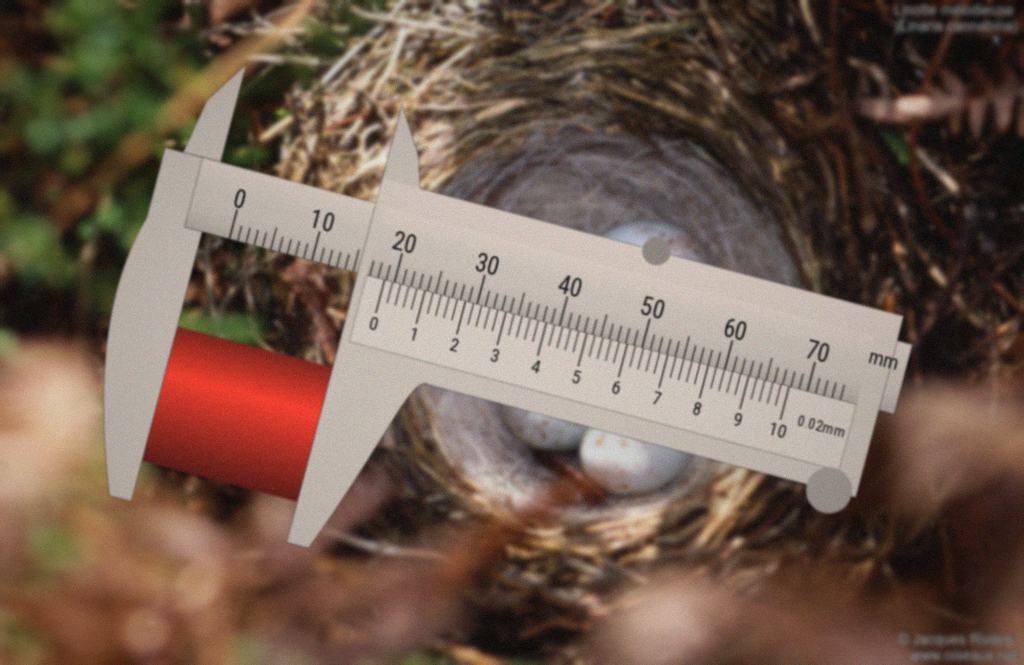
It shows 18.8 (mm)
